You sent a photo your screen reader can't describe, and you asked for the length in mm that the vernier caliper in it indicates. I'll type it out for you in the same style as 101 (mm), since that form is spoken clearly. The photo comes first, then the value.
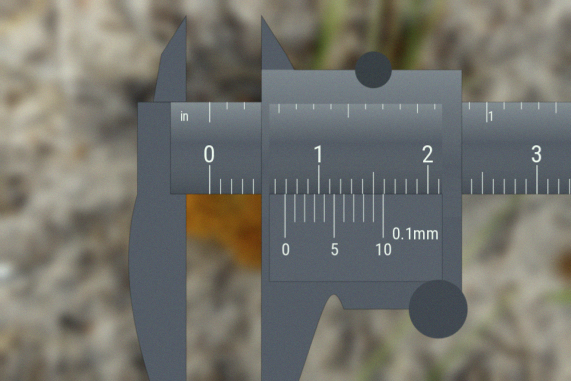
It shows 6.9 (mm)
